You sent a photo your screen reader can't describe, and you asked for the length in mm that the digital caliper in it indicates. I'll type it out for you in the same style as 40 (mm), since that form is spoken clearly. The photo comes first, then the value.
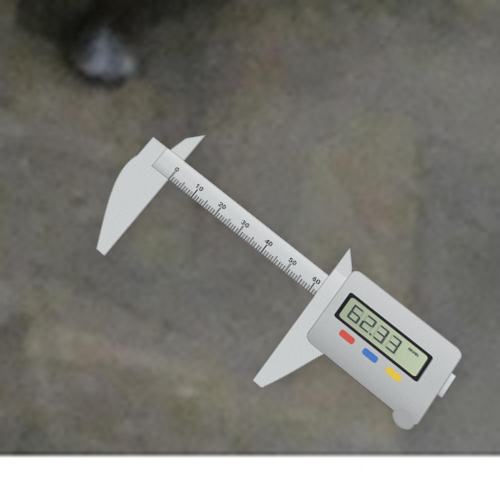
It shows 62.33 (mm)
